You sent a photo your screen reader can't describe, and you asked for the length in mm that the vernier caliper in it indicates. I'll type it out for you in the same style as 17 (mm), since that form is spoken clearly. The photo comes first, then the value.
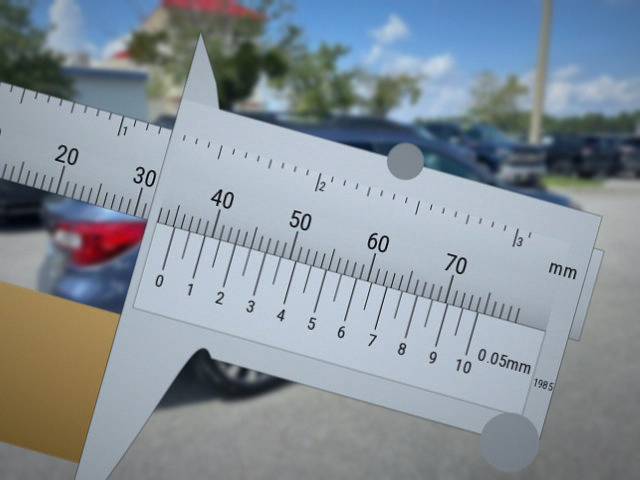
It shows 35.2 (mm)
